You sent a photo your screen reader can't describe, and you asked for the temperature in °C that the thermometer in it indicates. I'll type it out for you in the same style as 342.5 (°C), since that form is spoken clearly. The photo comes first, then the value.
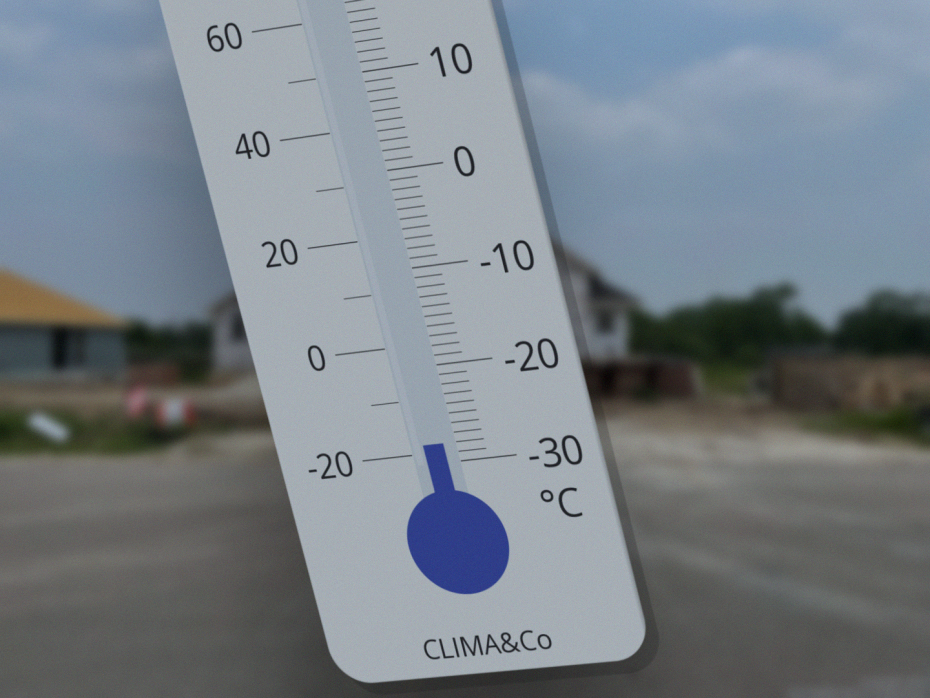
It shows -28 (°C)
